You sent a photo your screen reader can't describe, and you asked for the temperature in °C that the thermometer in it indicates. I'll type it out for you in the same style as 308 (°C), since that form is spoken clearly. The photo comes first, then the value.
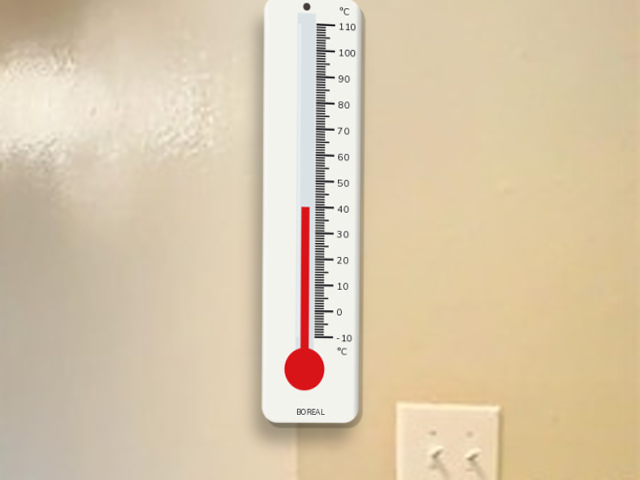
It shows 40 (°C)
